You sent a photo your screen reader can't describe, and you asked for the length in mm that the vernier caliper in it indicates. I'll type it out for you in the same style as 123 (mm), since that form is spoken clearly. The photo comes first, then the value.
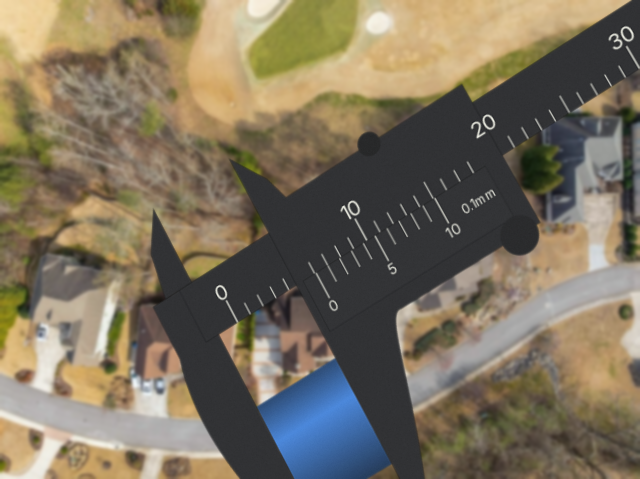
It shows 6.1 (mm)
